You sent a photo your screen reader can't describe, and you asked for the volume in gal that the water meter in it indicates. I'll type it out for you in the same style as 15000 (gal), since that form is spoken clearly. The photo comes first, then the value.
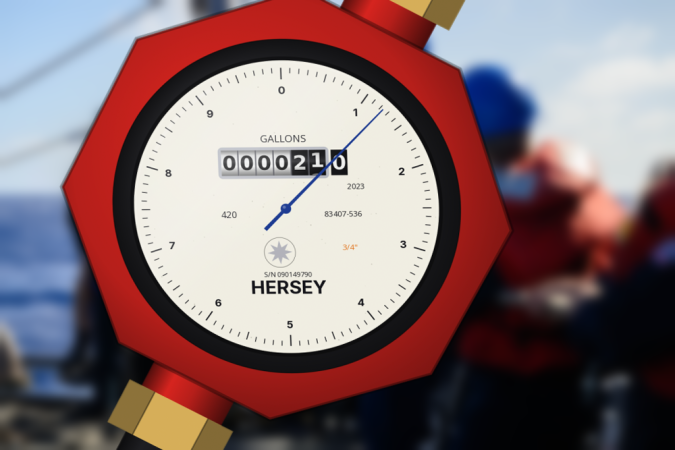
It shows 211.2 (gal)
